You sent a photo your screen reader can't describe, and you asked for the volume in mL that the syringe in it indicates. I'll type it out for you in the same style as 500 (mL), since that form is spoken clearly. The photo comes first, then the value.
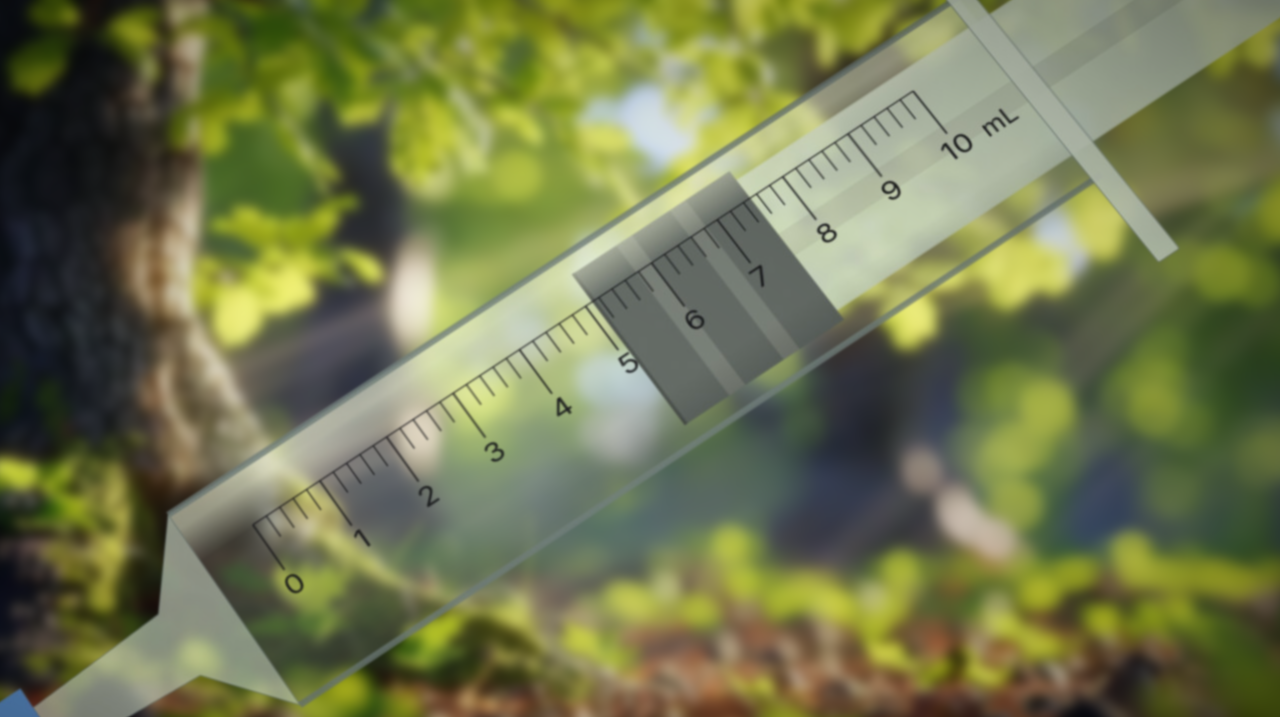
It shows 5.1 (mL)
